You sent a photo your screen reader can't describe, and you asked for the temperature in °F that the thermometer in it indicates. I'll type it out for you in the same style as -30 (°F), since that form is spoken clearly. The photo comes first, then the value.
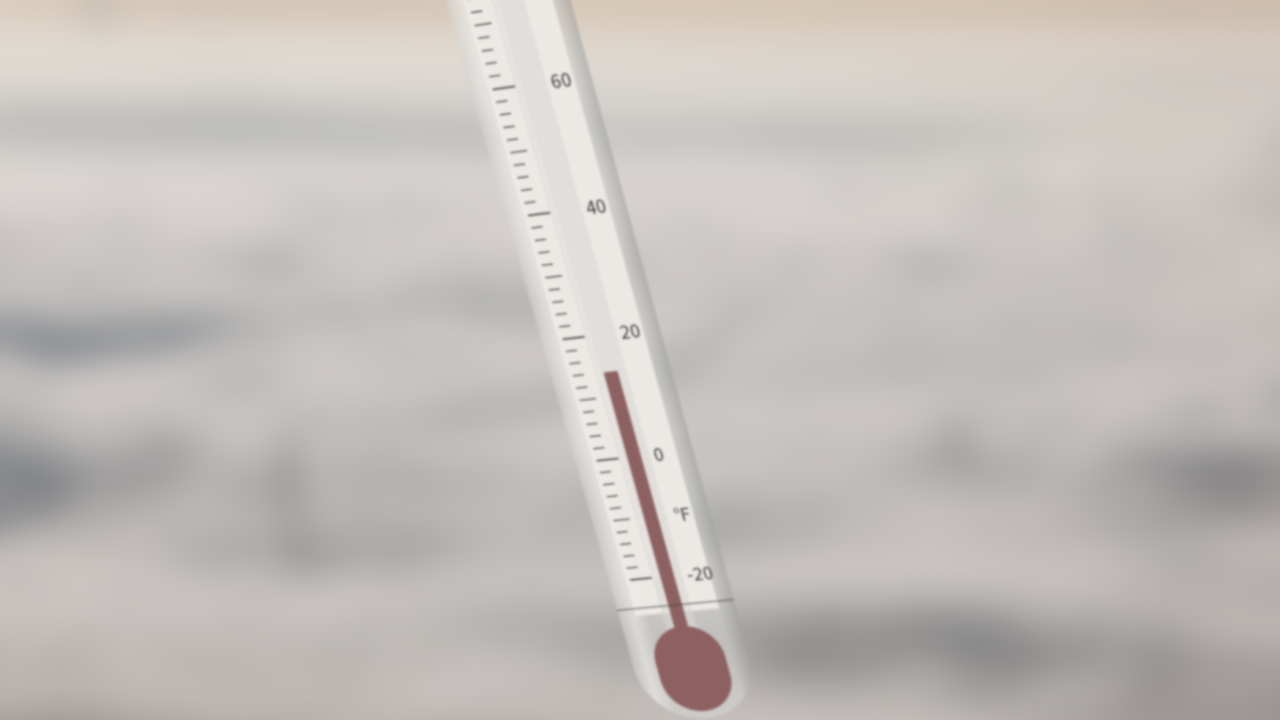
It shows 14 (°F)
